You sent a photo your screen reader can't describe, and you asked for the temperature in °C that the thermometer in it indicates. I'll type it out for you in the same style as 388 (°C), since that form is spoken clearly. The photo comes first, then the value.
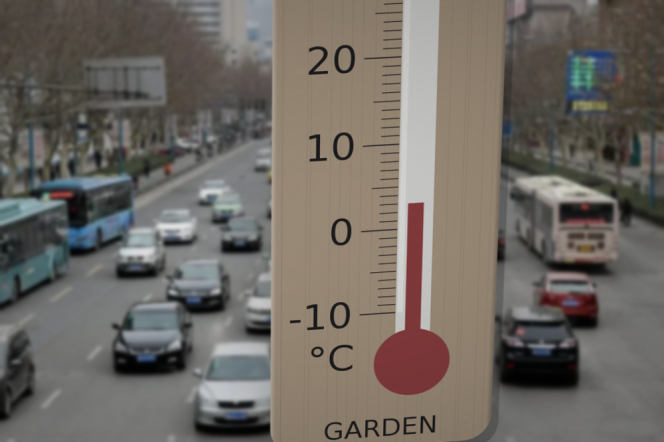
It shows 3 (°C)
